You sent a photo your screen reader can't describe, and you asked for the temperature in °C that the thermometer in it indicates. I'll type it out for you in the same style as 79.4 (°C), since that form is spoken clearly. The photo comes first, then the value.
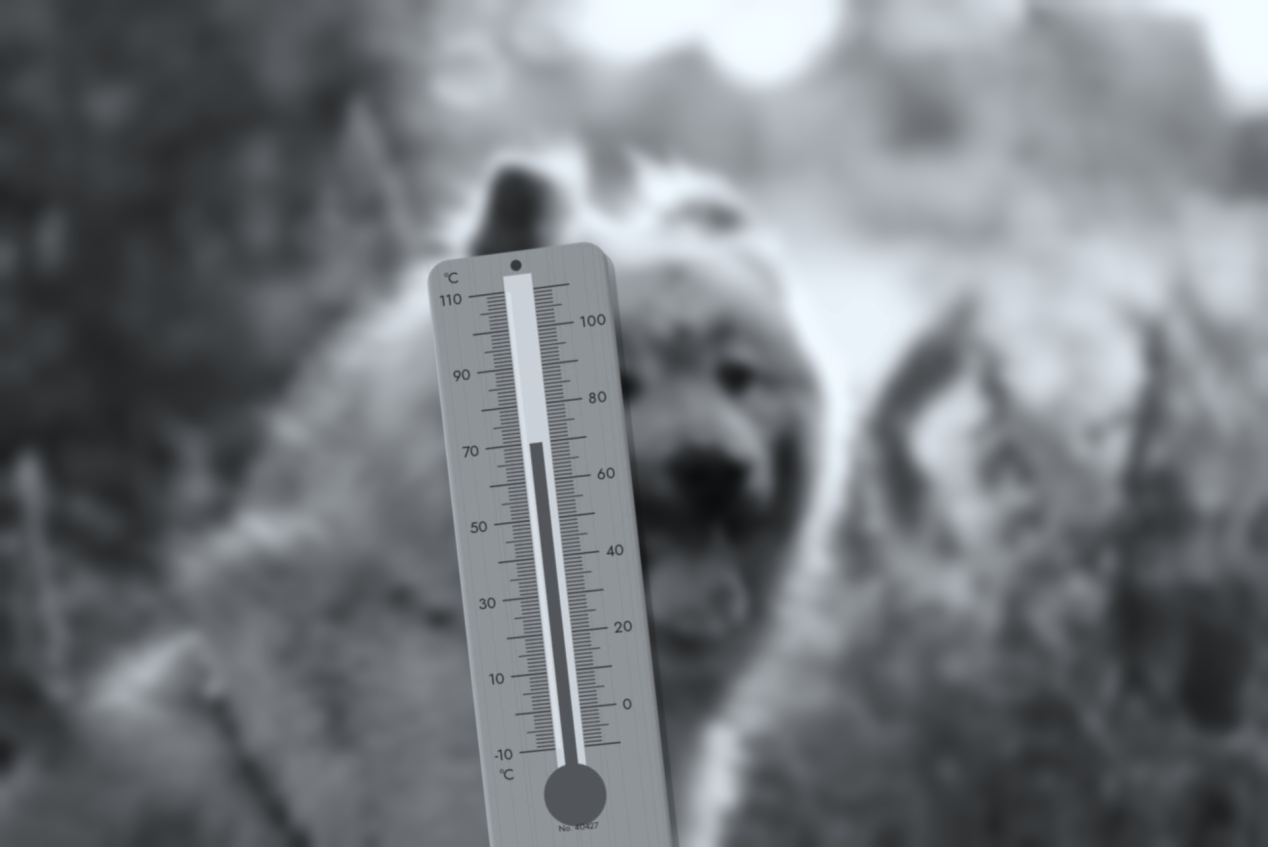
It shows 70 (°C)
